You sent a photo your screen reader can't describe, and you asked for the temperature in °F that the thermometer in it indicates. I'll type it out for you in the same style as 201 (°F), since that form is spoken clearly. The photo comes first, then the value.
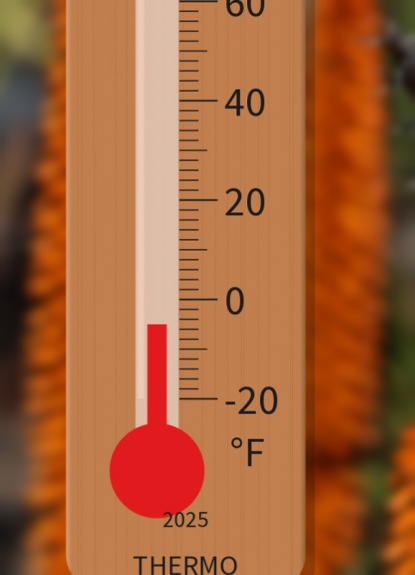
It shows -5 (°F)
